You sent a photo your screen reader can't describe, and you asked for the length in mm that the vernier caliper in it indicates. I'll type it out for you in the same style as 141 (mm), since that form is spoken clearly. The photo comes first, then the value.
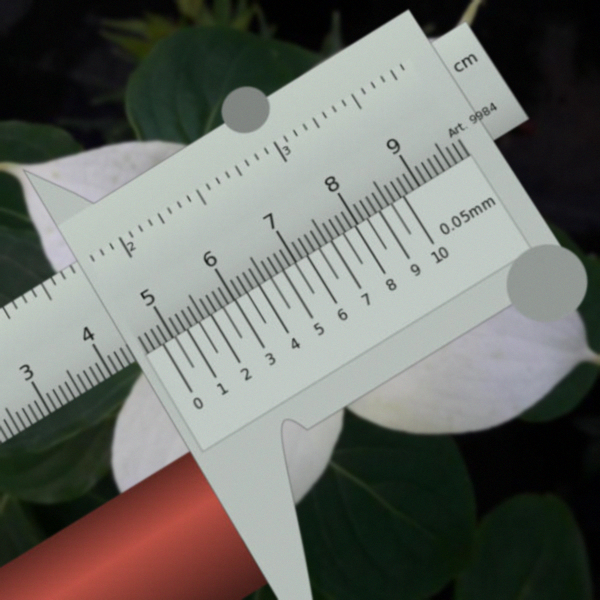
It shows 48.4 (mm)
